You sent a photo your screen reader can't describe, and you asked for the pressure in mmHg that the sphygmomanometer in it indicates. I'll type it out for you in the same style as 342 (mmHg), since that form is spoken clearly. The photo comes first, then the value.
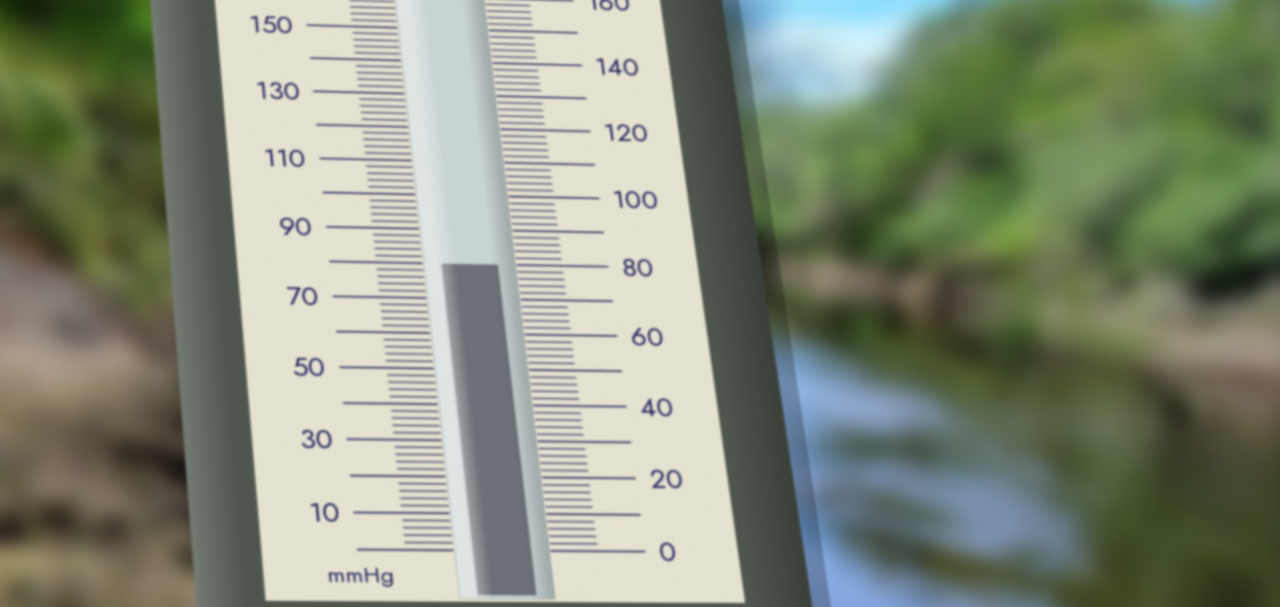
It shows 80 (mmHg)
